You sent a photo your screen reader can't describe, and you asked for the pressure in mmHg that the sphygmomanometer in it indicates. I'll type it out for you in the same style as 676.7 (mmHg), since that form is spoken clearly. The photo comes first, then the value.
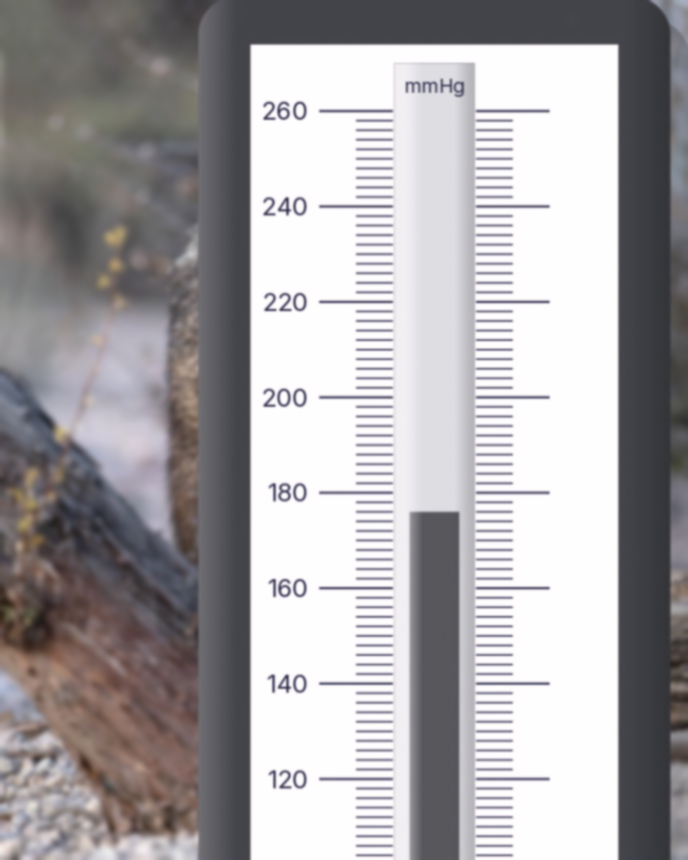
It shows 176 (mmHg)
